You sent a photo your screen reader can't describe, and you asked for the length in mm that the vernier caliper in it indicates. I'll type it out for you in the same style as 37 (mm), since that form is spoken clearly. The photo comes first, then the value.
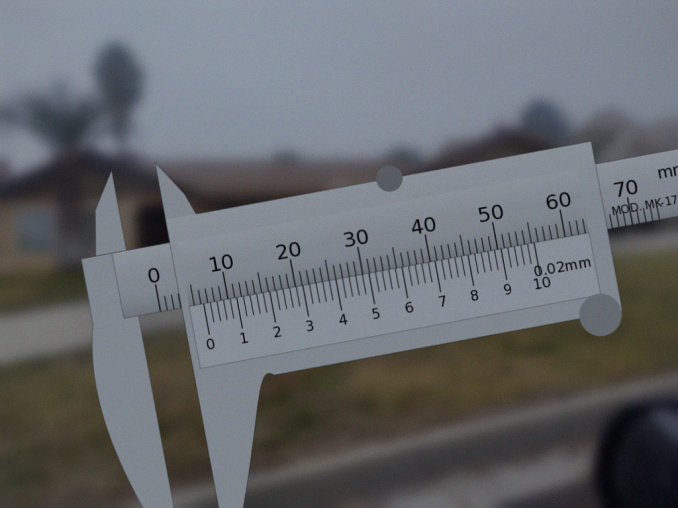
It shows 6.4 (mm)
